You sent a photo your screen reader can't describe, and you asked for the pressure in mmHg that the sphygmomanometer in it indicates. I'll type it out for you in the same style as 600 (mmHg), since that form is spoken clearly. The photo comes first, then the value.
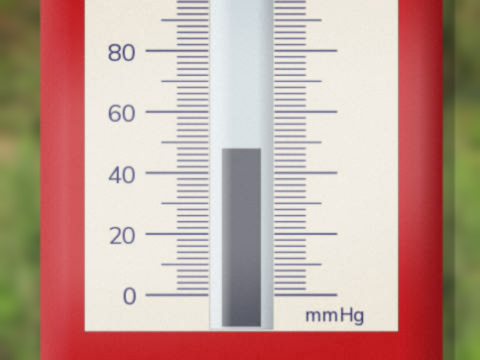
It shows 48 (mmHg)
